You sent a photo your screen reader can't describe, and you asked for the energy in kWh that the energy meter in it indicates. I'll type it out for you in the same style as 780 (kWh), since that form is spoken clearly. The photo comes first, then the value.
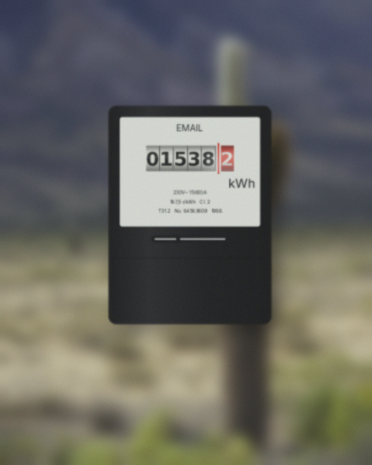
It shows 1538.2 (kWh)
